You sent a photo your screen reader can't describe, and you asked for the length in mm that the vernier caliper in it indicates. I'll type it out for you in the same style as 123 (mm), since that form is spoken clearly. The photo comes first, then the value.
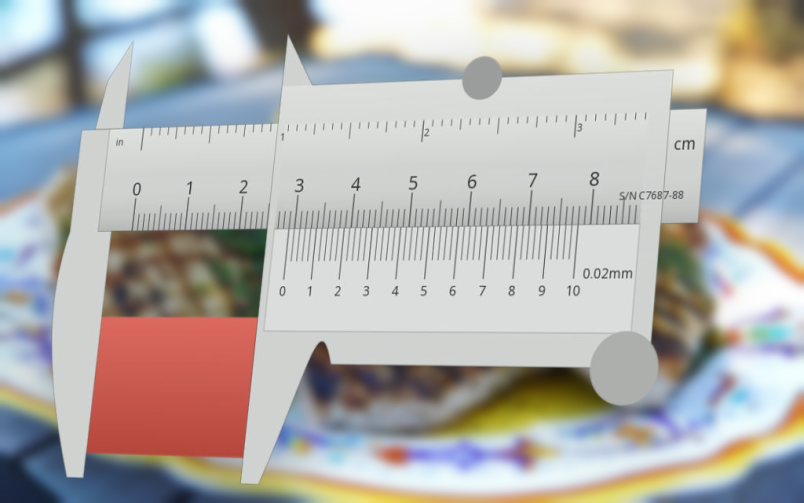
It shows 29.0 (mm)
